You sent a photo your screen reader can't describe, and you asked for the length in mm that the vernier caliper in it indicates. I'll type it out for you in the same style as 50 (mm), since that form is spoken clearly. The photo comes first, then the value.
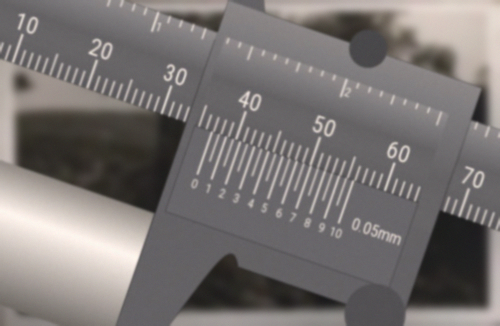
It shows 36.8 (mm)
